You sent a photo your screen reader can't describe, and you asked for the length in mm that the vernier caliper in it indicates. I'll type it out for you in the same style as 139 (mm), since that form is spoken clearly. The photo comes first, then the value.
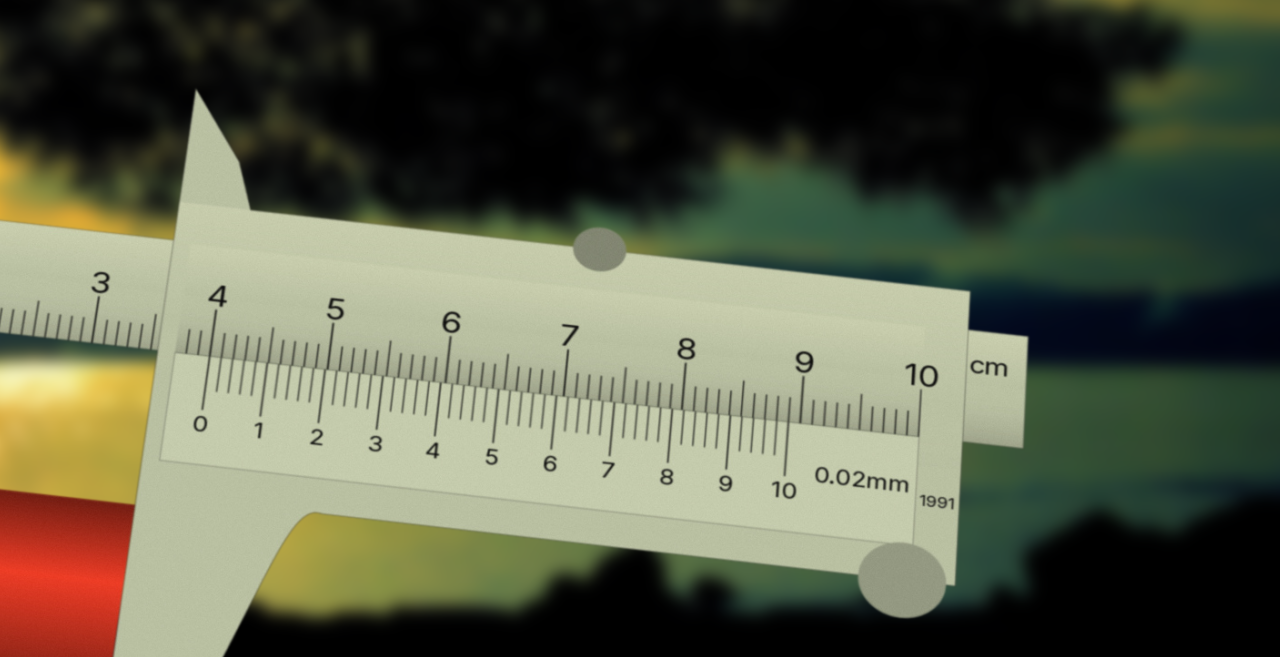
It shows 40.0 (mm)
